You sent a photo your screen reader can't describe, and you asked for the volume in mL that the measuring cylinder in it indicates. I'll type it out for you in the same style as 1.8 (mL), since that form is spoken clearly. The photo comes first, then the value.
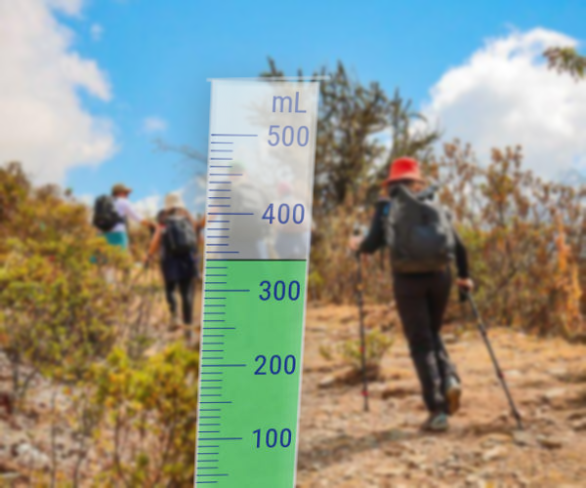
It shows 340 (mL)
